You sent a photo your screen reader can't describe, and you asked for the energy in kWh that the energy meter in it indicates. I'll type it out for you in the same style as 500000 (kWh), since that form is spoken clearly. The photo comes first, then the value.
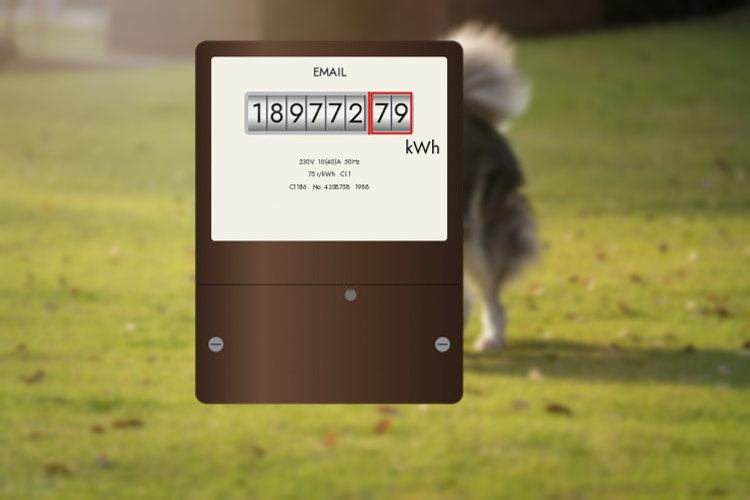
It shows 189772.79 (kWh)
